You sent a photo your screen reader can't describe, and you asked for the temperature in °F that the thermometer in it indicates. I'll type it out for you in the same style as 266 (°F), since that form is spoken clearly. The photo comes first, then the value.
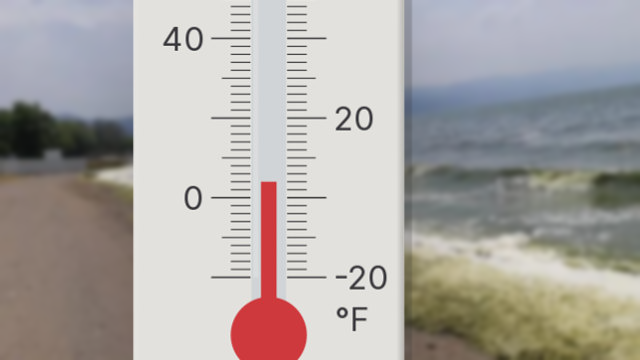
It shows 4 (°F)
